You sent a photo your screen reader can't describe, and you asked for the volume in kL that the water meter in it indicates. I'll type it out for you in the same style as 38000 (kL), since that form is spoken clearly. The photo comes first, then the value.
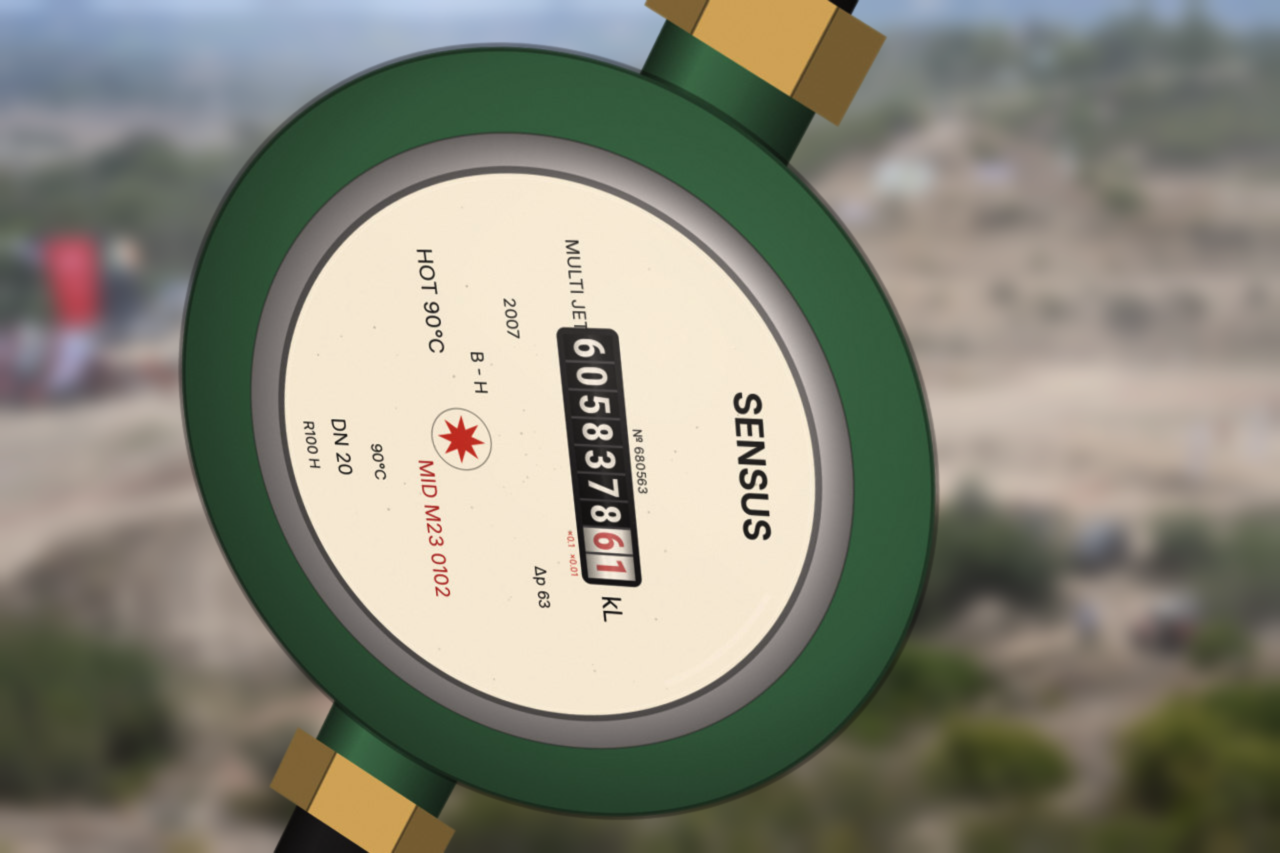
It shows 6058378.61 (kL)
